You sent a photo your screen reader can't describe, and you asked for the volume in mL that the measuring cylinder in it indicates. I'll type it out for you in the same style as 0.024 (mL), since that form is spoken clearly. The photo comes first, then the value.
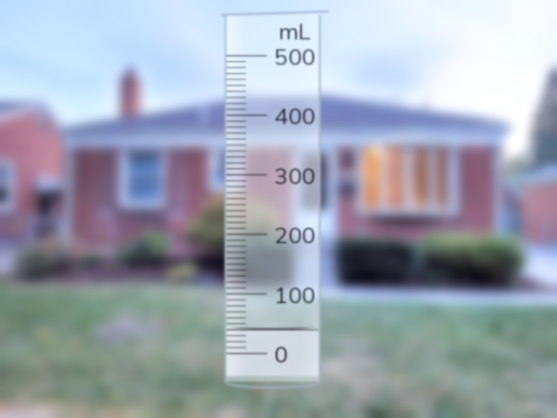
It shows 40 (mL)
